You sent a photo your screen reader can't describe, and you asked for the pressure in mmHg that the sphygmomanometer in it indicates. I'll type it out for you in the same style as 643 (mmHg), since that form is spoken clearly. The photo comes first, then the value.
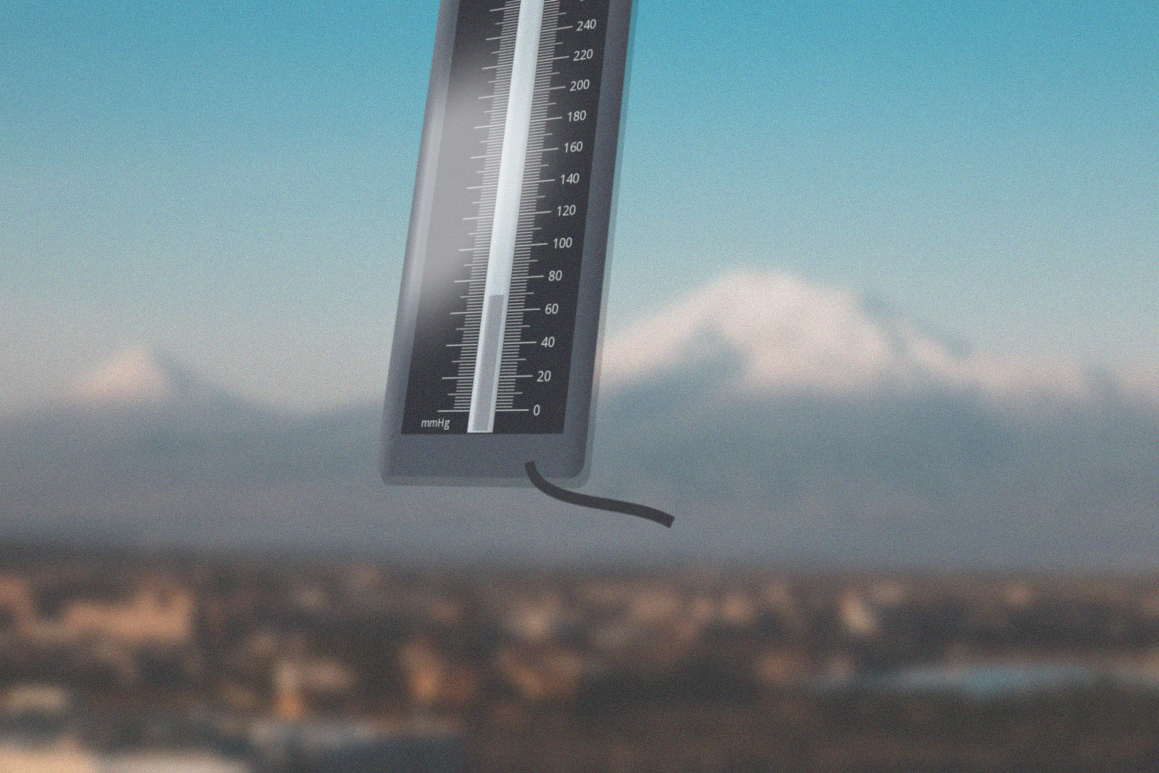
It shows 70 (mmHg)
